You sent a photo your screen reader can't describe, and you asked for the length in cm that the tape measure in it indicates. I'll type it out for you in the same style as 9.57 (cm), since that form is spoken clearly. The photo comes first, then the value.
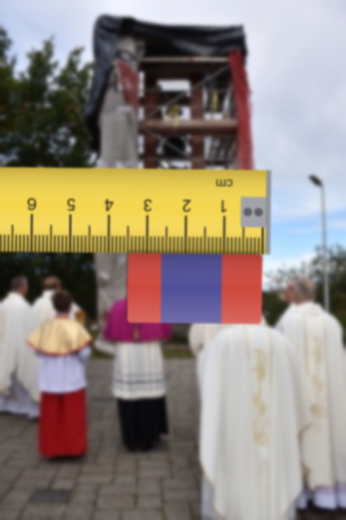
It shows 3.5 (cm)
